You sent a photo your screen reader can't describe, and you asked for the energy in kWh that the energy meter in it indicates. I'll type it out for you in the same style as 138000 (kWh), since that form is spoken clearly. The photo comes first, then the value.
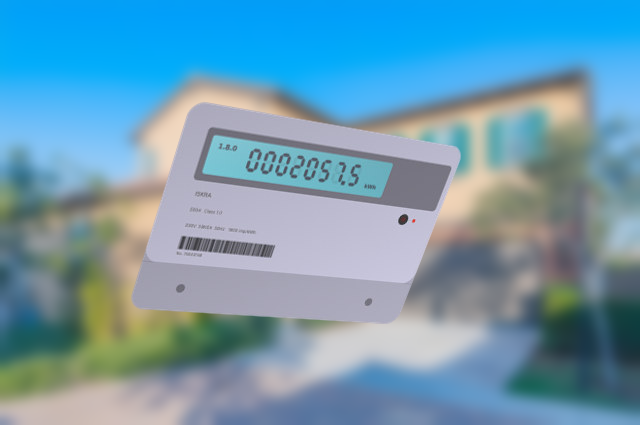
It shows 2057.5 (kWh)
